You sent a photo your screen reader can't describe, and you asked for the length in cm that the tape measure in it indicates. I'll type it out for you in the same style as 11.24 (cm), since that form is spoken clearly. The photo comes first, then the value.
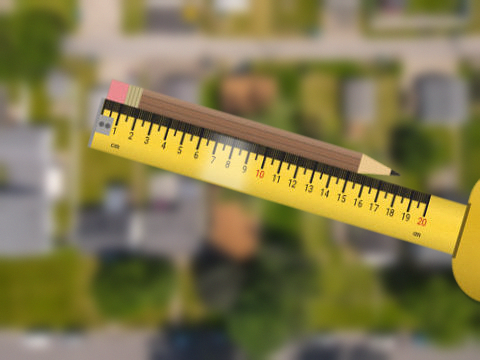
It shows 18 (cm)
